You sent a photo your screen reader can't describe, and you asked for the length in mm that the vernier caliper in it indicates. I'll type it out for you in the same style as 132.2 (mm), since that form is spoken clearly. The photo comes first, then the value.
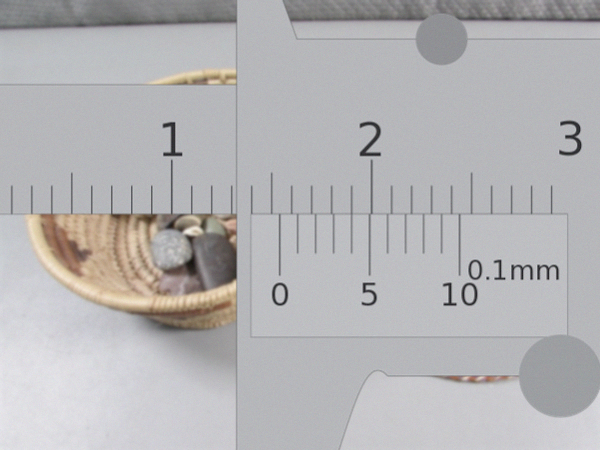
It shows 15.4 (mm)
